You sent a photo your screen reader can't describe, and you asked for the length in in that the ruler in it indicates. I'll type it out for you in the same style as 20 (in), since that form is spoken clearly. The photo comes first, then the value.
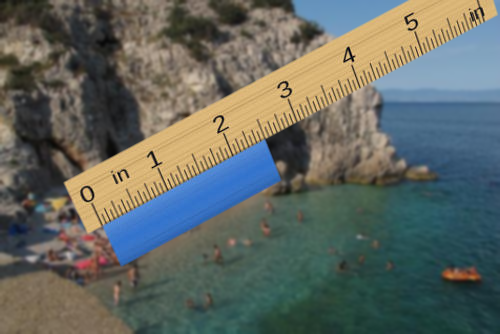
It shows 2.5 (in)
